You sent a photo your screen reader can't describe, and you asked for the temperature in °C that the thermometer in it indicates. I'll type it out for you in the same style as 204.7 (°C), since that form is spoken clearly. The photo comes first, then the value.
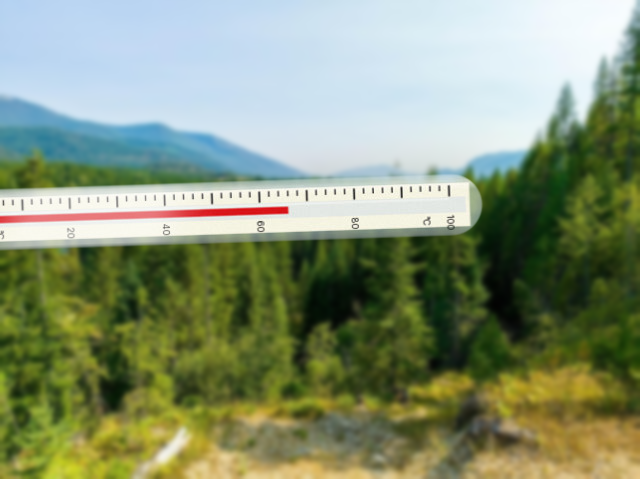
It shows 66 (°C)
